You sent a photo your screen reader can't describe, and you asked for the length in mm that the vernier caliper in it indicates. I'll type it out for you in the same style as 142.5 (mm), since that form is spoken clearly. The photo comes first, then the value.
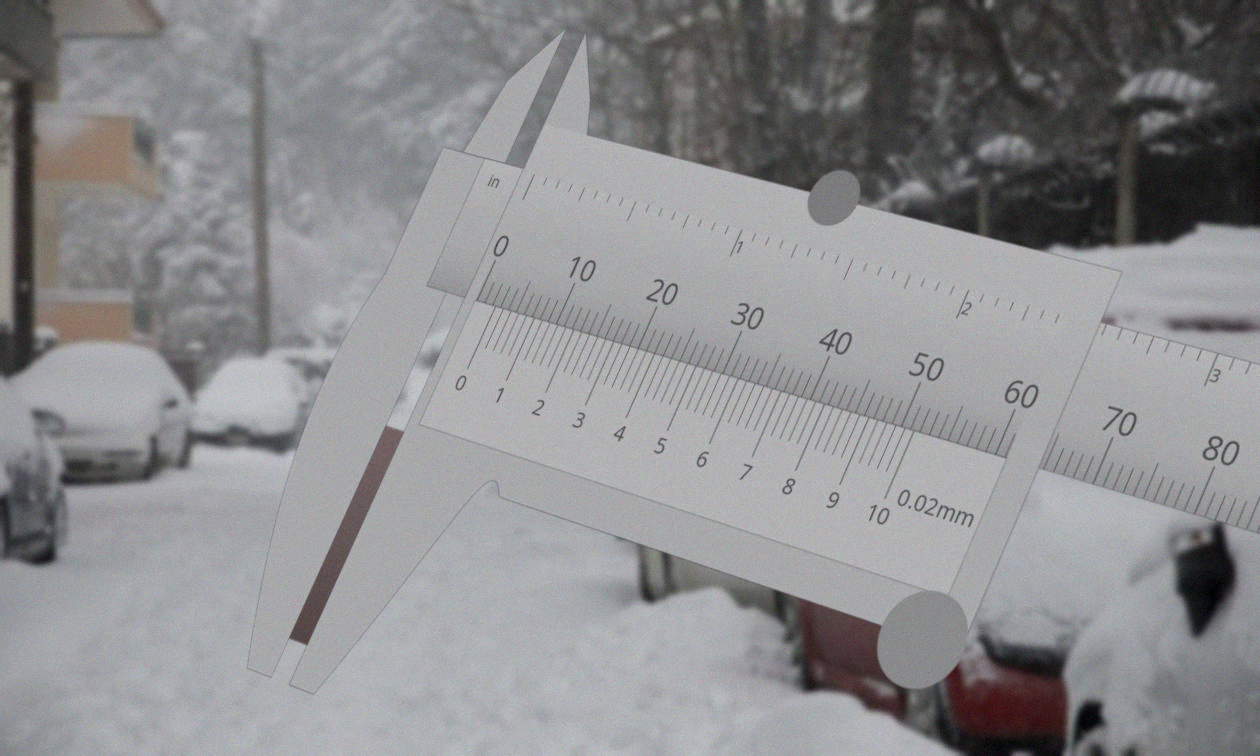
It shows 2.4 (mm)
